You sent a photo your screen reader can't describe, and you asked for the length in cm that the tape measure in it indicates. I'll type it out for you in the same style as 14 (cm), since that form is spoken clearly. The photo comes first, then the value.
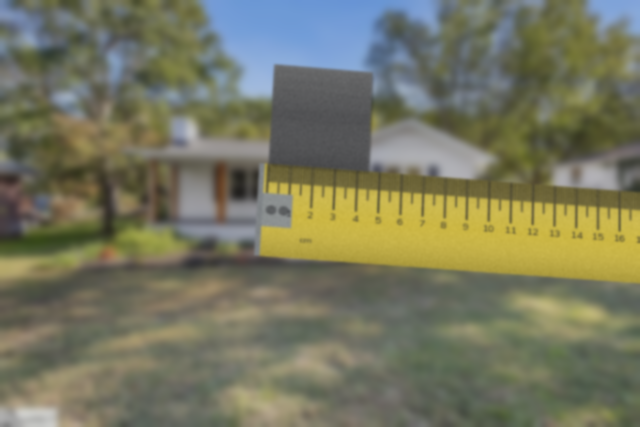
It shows 4.5 (cm)
